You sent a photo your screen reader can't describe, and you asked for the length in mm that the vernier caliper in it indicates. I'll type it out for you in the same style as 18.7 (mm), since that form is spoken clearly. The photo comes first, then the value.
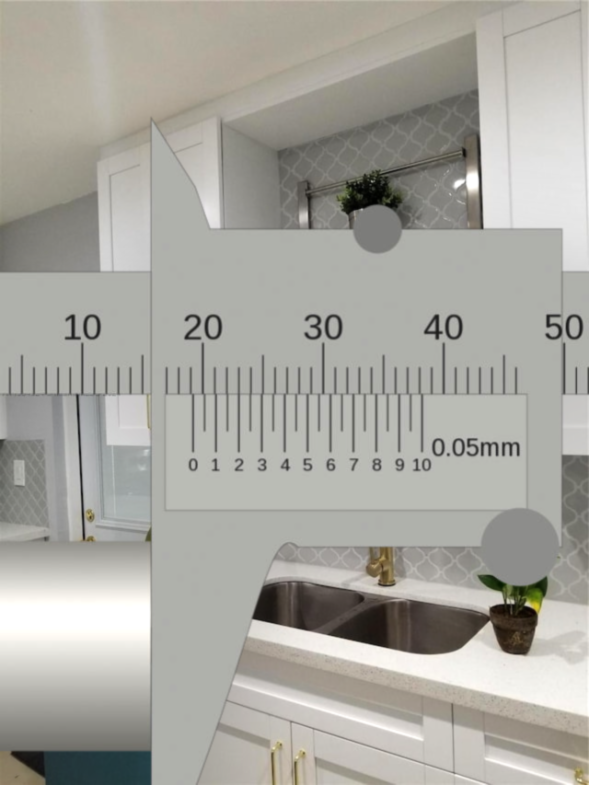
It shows 19.2 (mm)
